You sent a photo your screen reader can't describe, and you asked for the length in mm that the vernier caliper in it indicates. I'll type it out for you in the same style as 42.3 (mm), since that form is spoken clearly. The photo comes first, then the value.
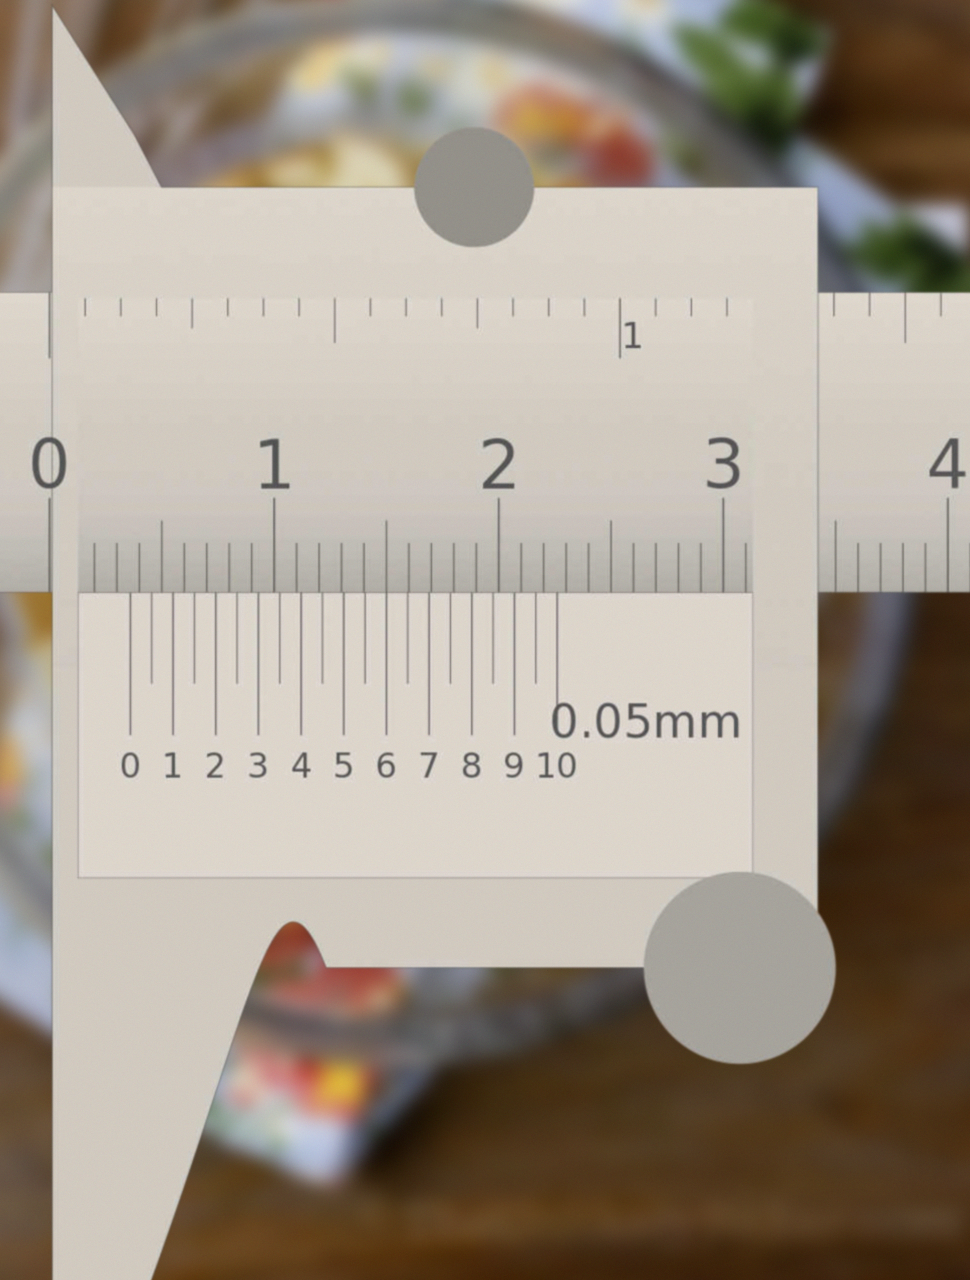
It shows 3.6 (mm)
